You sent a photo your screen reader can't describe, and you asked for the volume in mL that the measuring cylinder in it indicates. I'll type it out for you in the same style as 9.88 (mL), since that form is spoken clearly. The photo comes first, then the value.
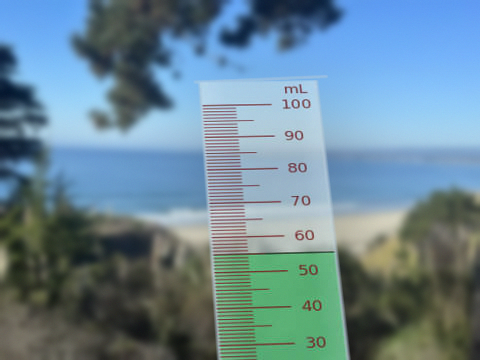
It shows 55 (mL)
